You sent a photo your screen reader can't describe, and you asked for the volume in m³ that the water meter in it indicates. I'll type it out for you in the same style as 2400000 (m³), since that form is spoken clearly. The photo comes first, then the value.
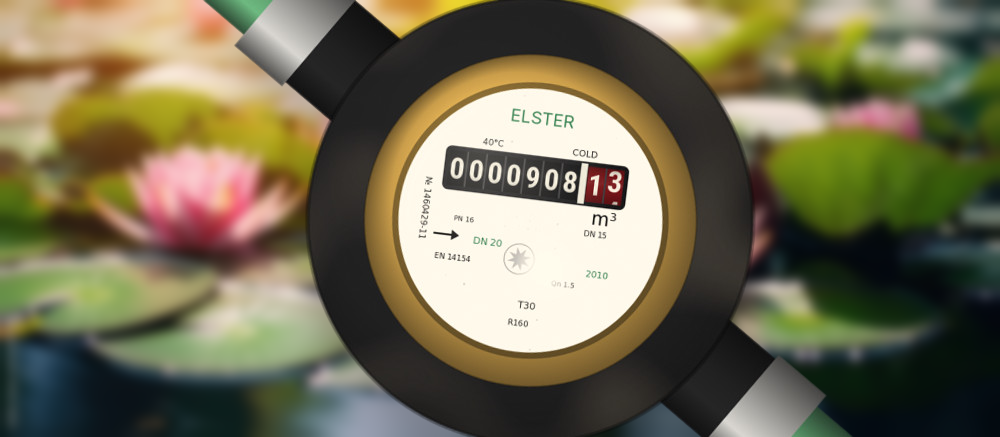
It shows 908.13 (m³)
